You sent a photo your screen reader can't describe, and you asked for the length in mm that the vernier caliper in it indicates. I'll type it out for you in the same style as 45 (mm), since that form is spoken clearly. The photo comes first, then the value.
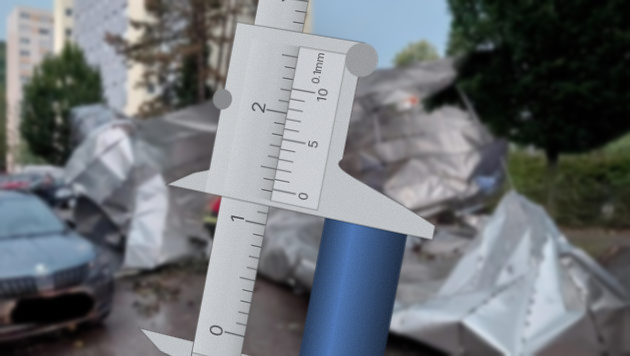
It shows 13.2 (mm)
